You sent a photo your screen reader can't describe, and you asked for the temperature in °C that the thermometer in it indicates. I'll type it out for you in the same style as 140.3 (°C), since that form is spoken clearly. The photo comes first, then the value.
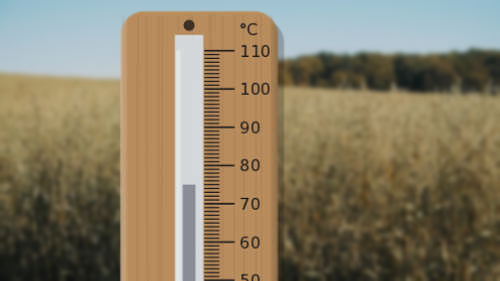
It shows 75 (°C)
